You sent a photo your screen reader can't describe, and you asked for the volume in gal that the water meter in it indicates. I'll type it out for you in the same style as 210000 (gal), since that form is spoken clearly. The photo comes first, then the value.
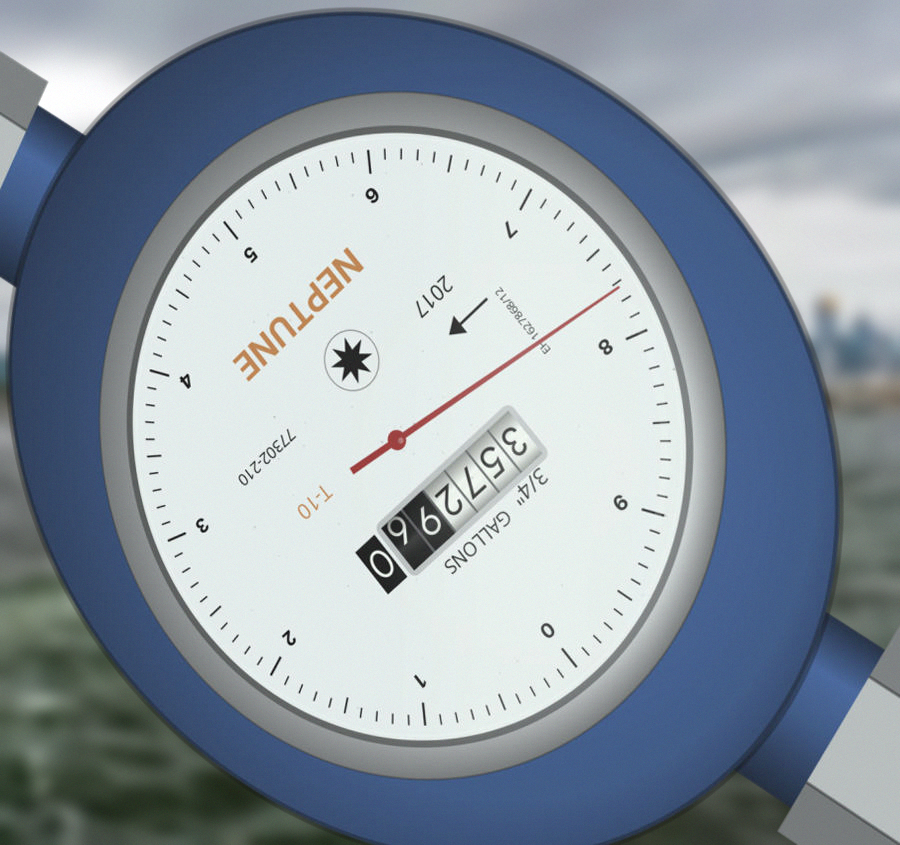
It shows 3572957.7 (gal)
